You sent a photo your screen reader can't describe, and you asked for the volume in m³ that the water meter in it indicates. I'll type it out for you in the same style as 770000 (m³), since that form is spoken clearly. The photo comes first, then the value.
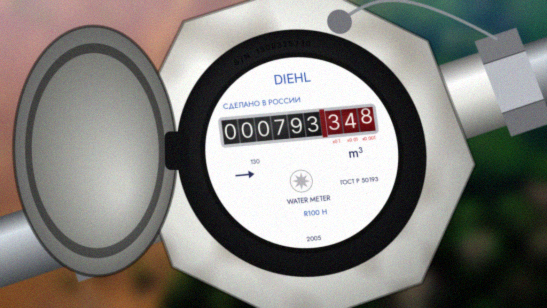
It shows 793.348 (m³)
